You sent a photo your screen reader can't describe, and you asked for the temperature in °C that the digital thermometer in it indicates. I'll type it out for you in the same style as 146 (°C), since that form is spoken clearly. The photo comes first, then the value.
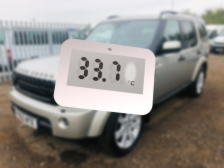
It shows 33.7 (°C)
